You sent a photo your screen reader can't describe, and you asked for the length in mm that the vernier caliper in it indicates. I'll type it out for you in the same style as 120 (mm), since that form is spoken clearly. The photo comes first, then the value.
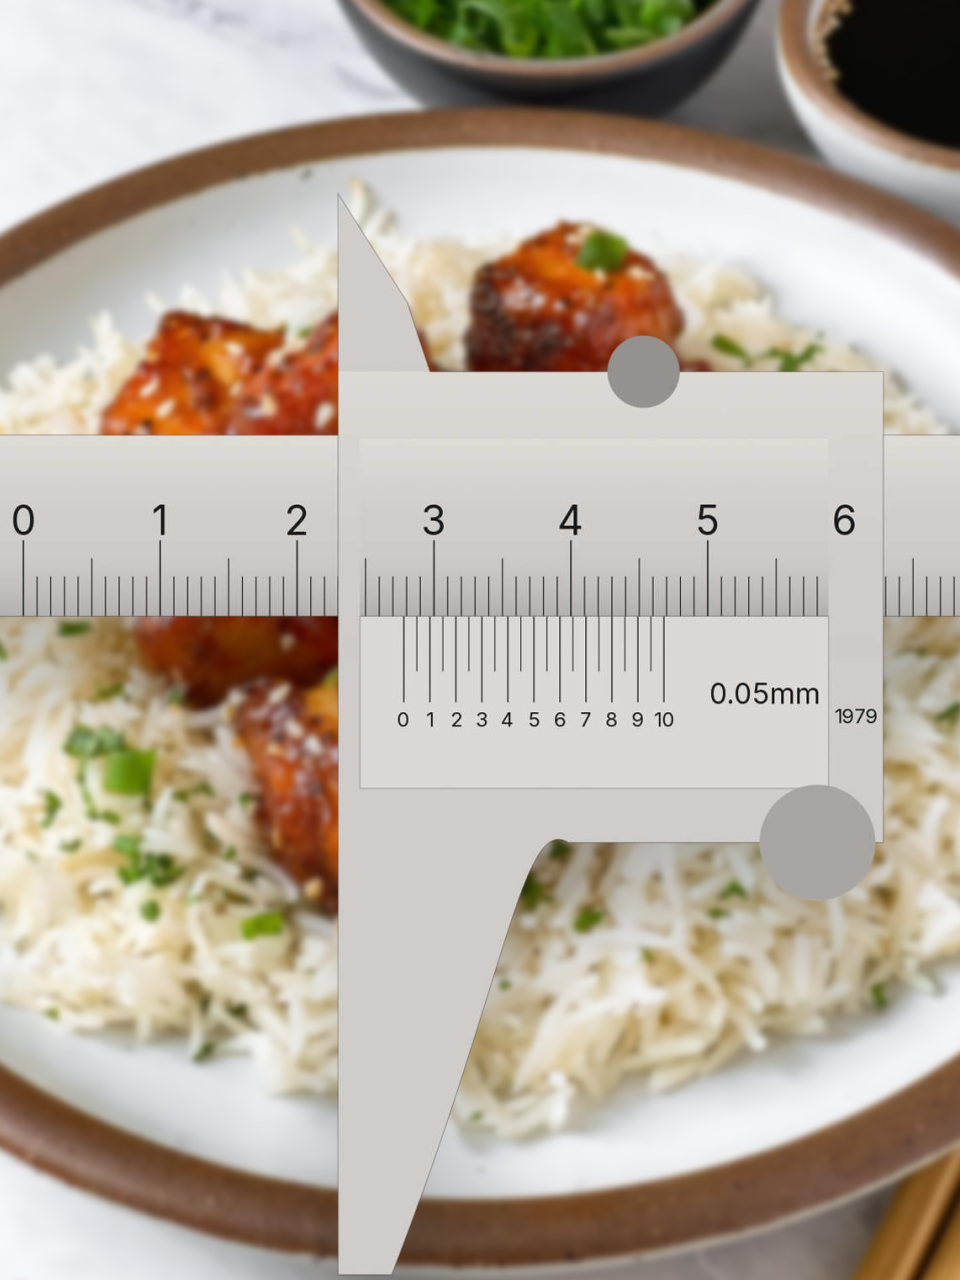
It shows 27.8 (mm)
